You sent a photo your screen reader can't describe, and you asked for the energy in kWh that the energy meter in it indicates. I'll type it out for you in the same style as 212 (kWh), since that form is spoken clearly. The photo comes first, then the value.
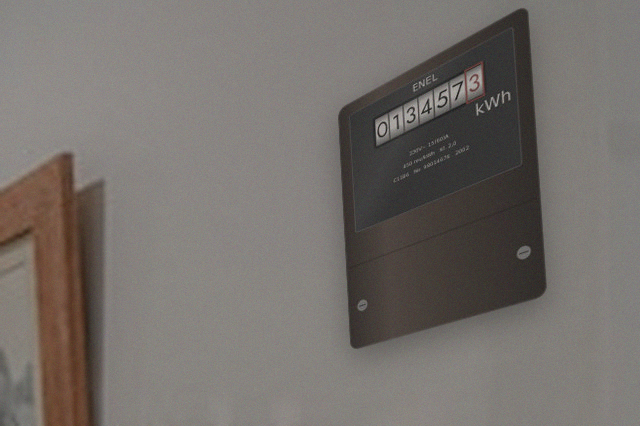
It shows 13457.3 (kWh)
